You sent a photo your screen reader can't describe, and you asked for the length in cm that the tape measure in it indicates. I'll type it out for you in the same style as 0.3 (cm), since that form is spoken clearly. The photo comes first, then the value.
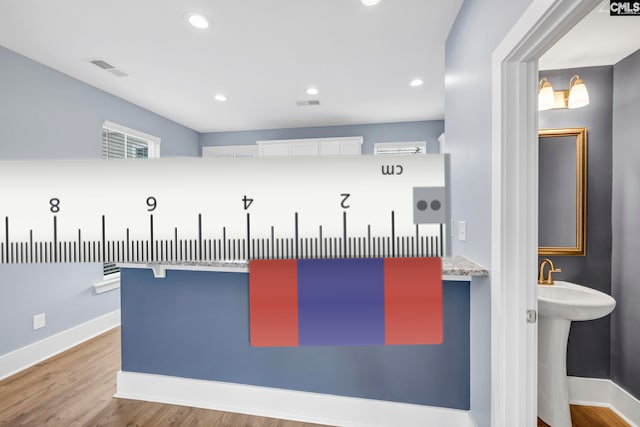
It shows 4 (cm)
